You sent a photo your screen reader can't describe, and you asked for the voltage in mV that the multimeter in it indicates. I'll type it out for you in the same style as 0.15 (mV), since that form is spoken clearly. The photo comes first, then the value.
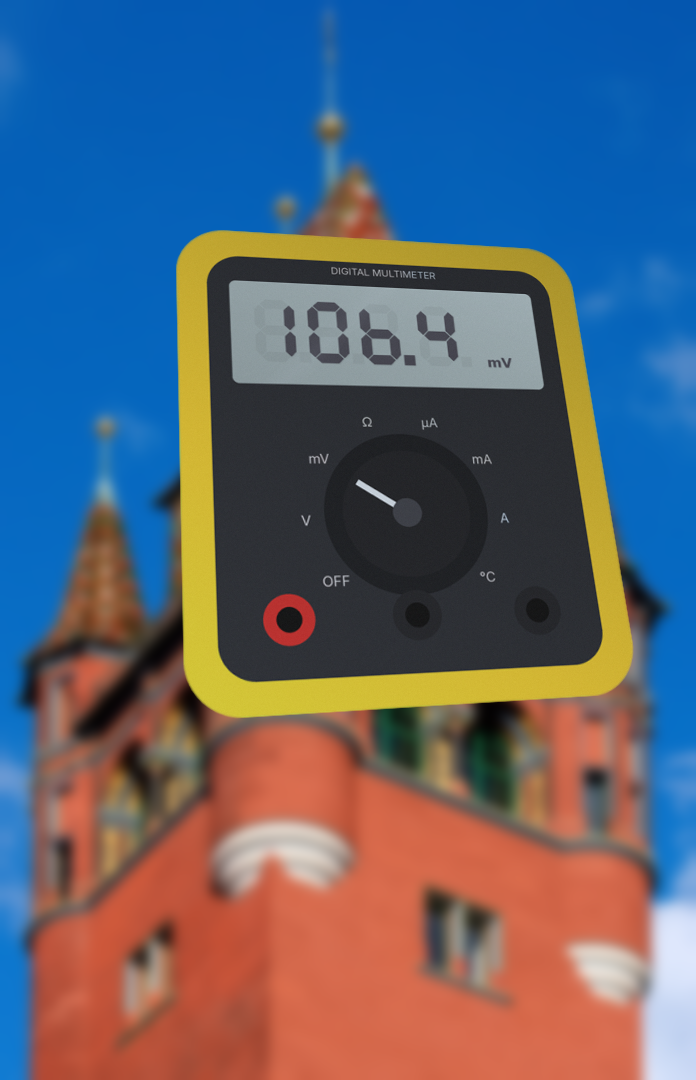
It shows 106.4 (mV)
